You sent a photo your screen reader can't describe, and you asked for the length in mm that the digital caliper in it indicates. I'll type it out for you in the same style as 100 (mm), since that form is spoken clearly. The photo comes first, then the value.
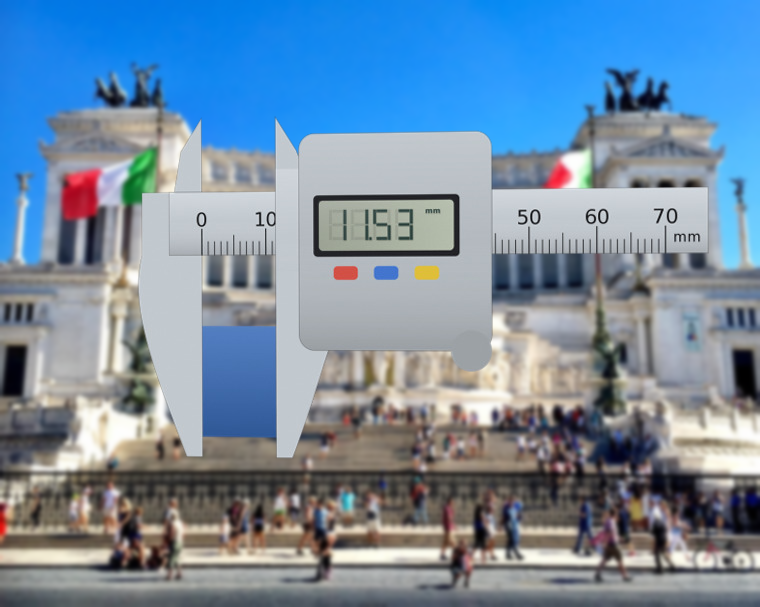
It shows 11.53 (mm)
